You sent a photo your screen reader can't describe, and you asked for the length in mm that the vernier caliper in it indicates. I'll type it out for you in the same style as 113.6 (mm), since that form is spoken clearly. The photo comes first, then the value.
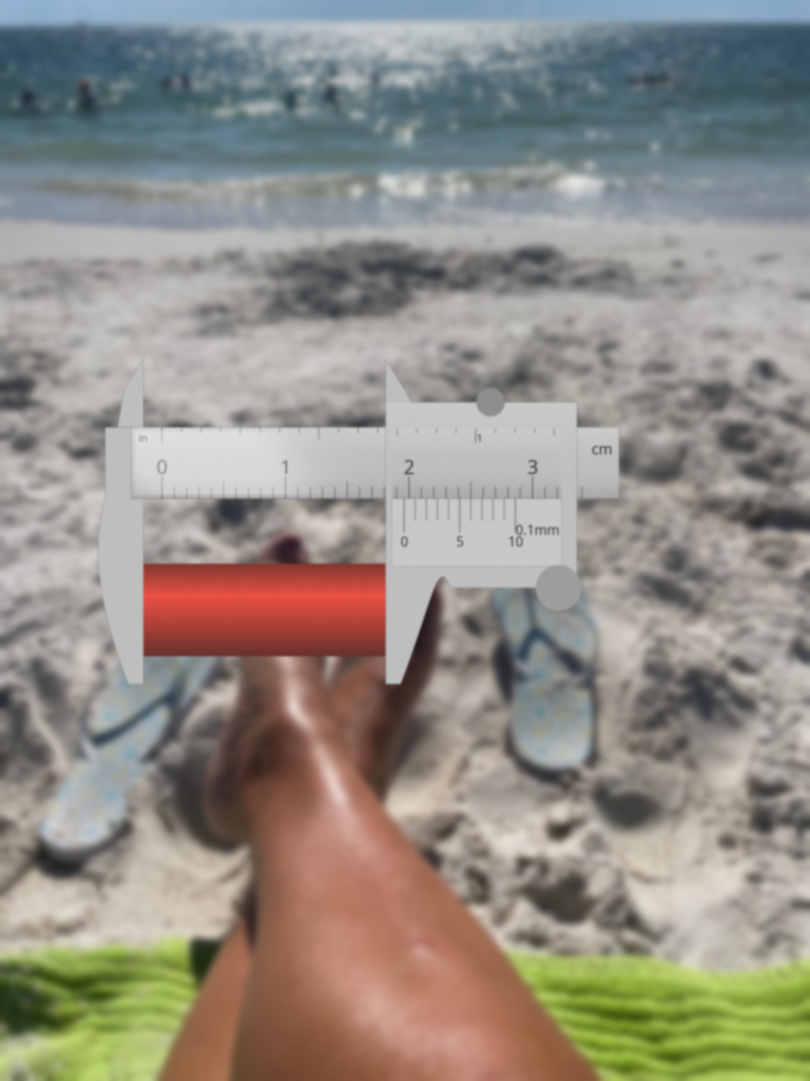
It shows 19.6 (mm)
